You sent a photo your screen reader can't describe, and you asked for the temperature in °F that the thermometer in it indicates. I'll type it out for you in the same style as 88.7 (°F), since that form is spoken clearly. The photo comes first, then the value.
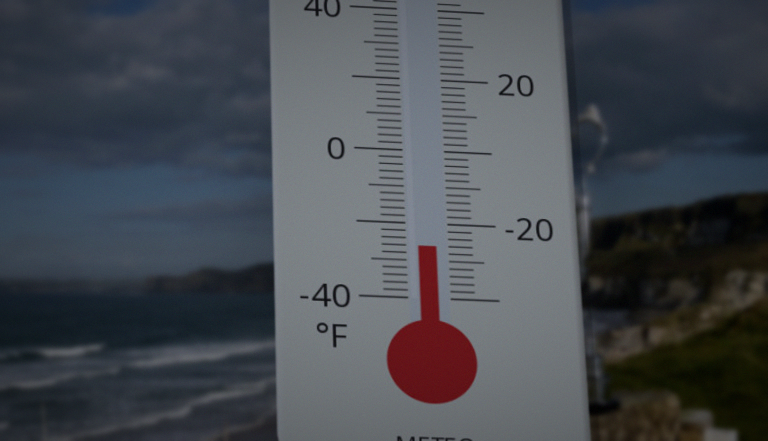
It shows -26 (°F)
